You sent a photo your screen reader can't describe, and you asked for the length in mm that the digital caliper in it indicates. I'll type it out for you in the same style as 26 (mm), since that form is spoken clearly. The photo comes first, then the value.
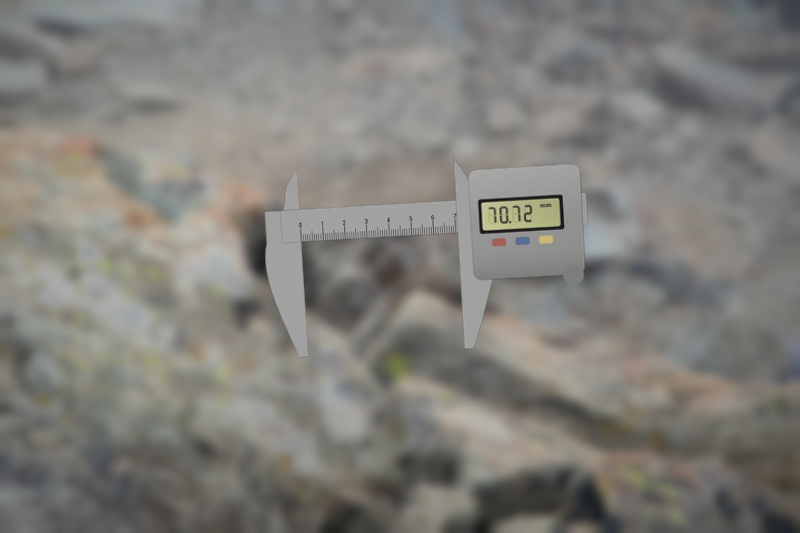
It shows 70.72 (mm)
